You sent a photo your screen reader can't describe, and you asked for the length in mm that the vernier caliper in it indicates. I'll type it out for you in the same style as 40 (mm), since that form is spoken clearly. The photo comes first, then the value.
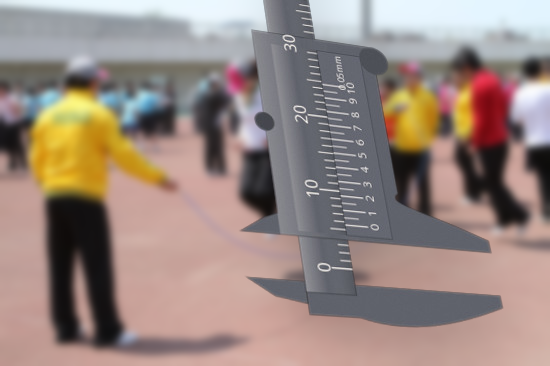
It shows 5.6 (mm)
